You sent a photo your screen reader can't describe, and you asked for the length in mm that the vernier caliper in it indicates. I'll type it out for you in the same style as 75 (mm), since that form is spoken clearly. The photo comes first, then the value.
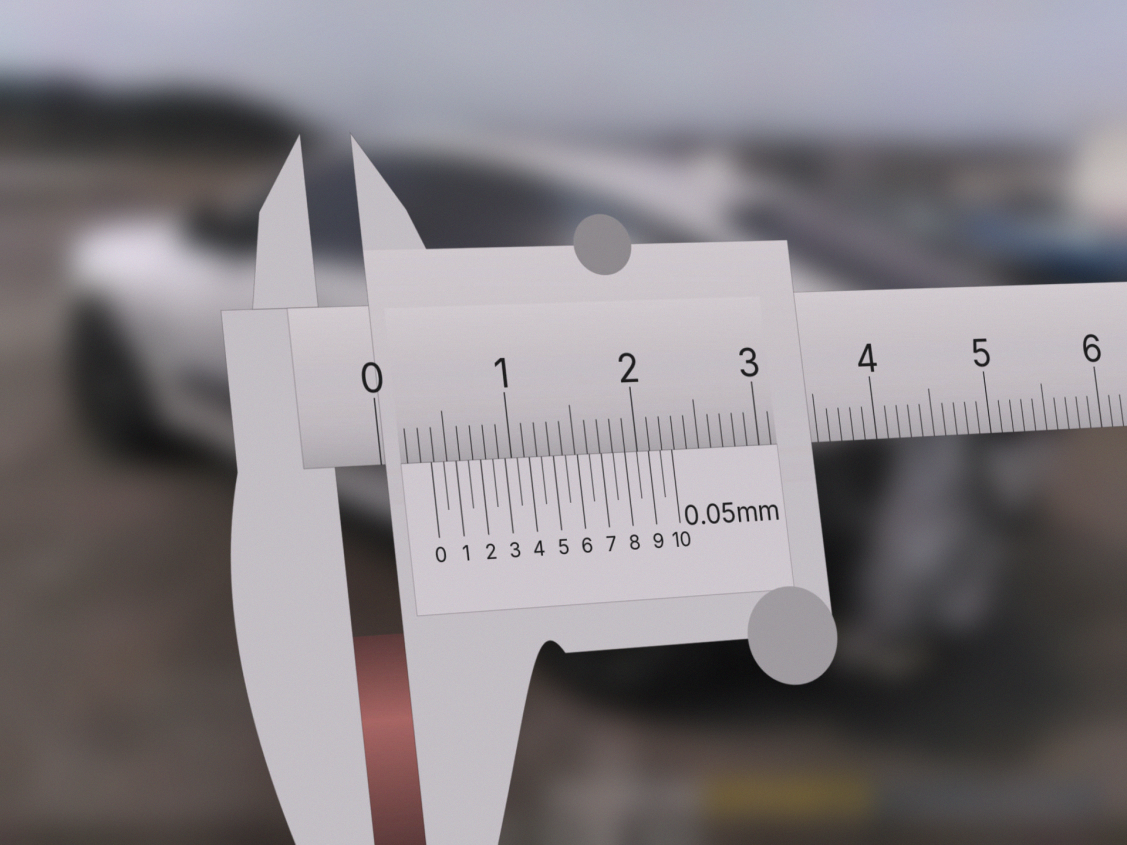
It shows 3.8 (mm)
